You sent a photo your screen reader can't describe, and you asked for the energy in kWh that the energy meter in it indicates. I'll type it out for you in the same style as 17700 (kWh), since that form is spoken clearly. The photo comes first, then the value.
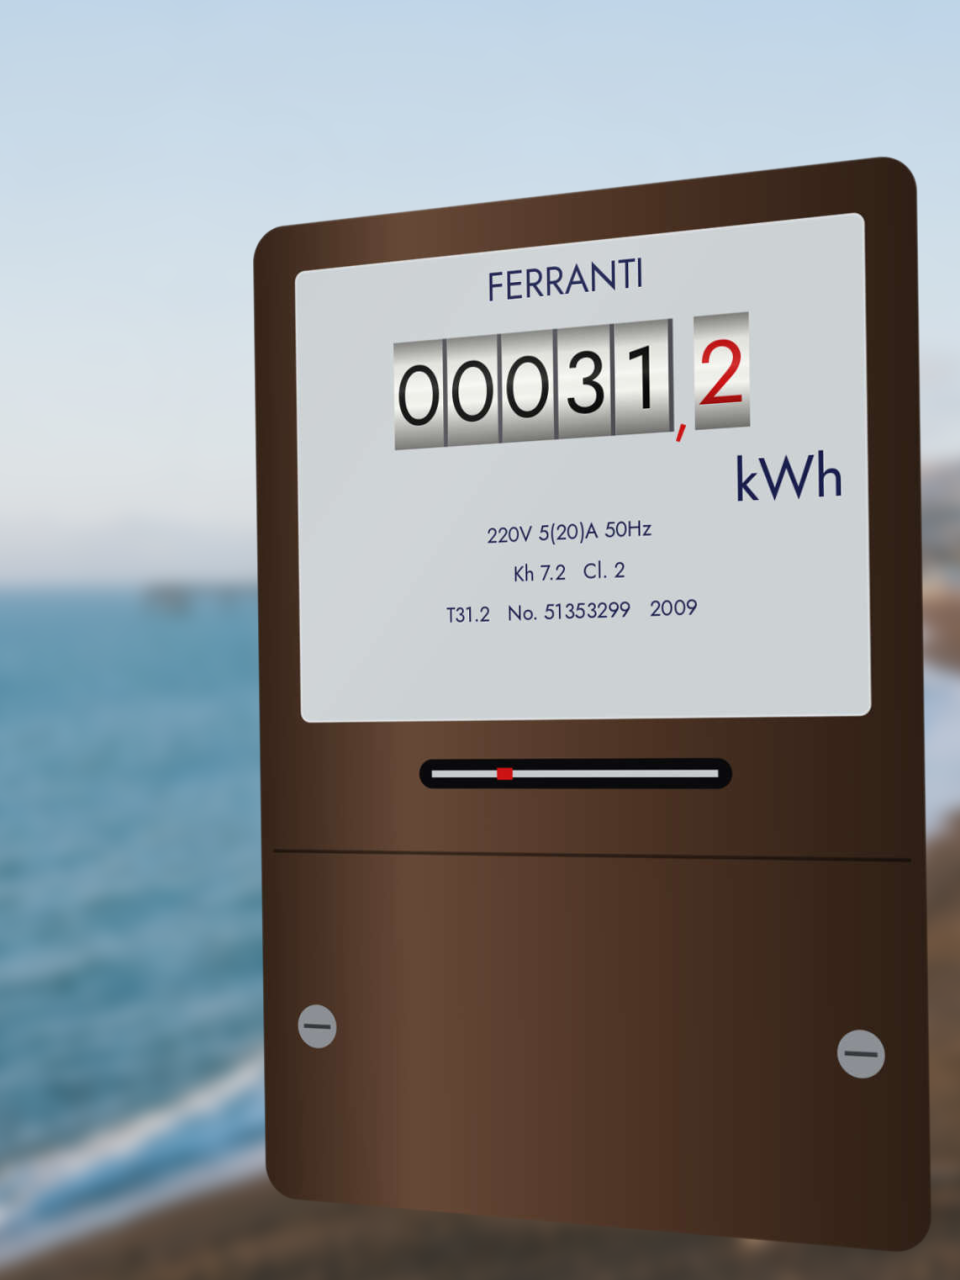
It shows 31.2 (kWh)
